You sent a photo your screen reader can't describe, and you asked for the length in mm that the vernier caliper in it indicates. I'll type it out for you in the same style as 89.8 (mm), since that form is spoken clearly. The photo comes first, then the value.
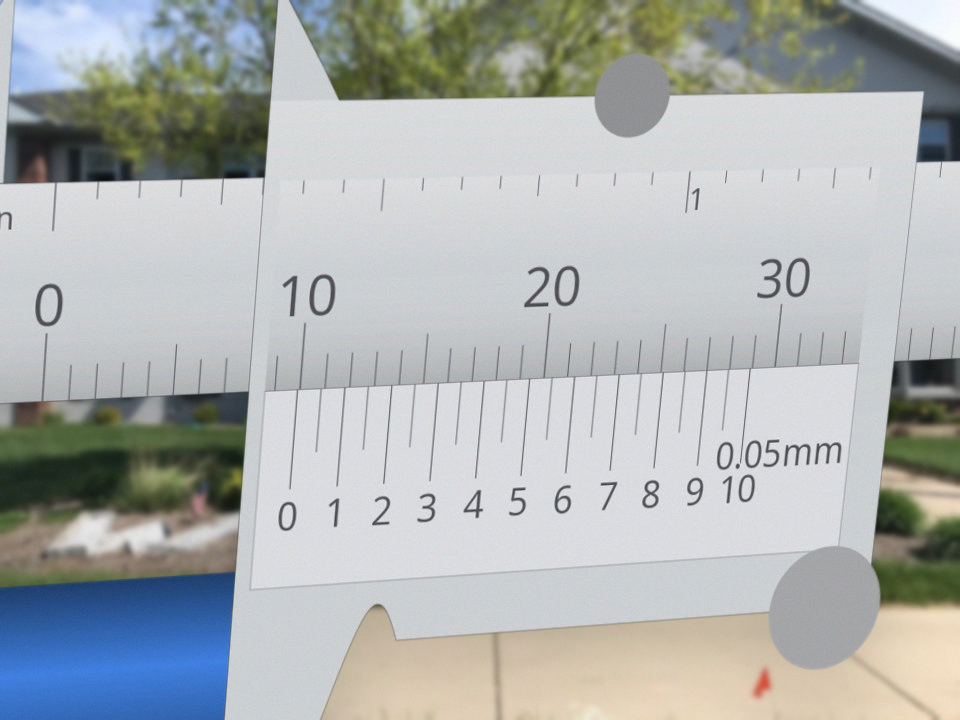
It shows 9.9 (mm)
